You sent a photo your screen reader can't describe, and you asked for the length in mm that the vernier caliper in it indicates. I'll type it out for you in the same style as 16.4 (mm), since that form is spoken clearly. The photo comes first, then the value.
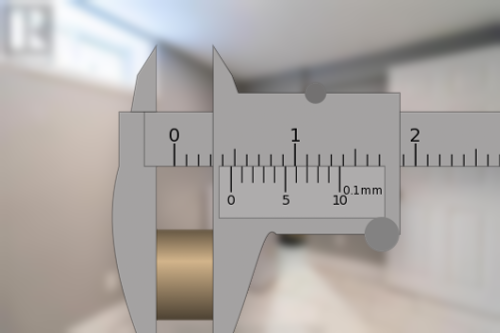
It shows 4.7 (mm)
